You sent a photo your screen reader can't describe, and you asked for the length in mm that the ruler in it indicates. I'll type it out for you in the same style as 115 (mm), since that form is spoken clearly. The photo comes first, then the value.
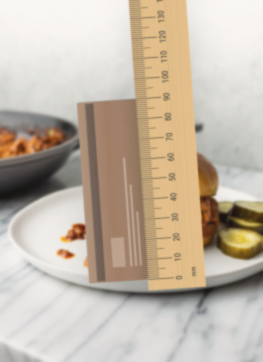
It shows 90 (mm)
